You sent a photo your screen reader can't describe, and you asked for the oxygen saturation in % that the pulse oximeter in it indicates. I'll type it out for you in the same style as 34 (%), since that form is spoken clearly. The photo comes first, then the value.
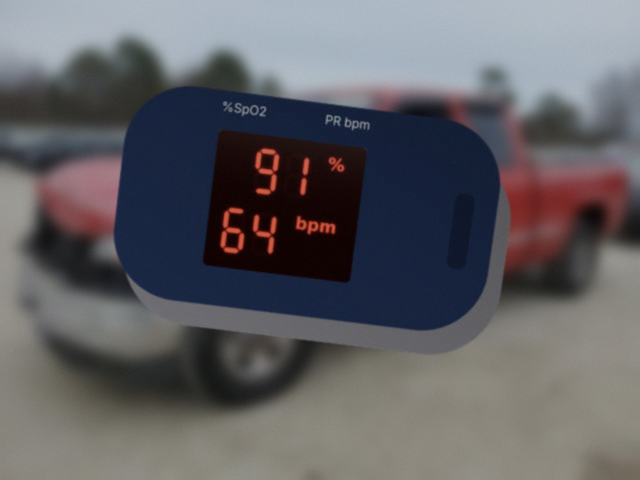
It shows 91 (%)
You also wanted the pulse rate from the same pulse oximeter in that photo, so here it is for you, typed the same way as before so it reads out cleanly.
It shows 64 (bpm)
